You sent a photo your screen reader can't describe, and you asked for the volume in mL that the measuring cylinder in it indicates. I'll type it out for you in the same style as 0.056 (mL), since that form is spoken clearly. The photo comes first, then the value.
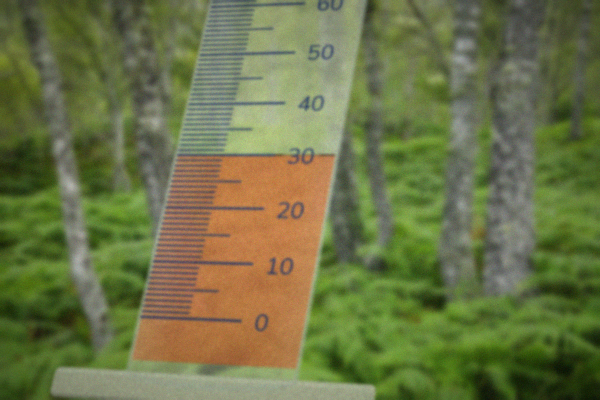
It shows 30 (mL)
